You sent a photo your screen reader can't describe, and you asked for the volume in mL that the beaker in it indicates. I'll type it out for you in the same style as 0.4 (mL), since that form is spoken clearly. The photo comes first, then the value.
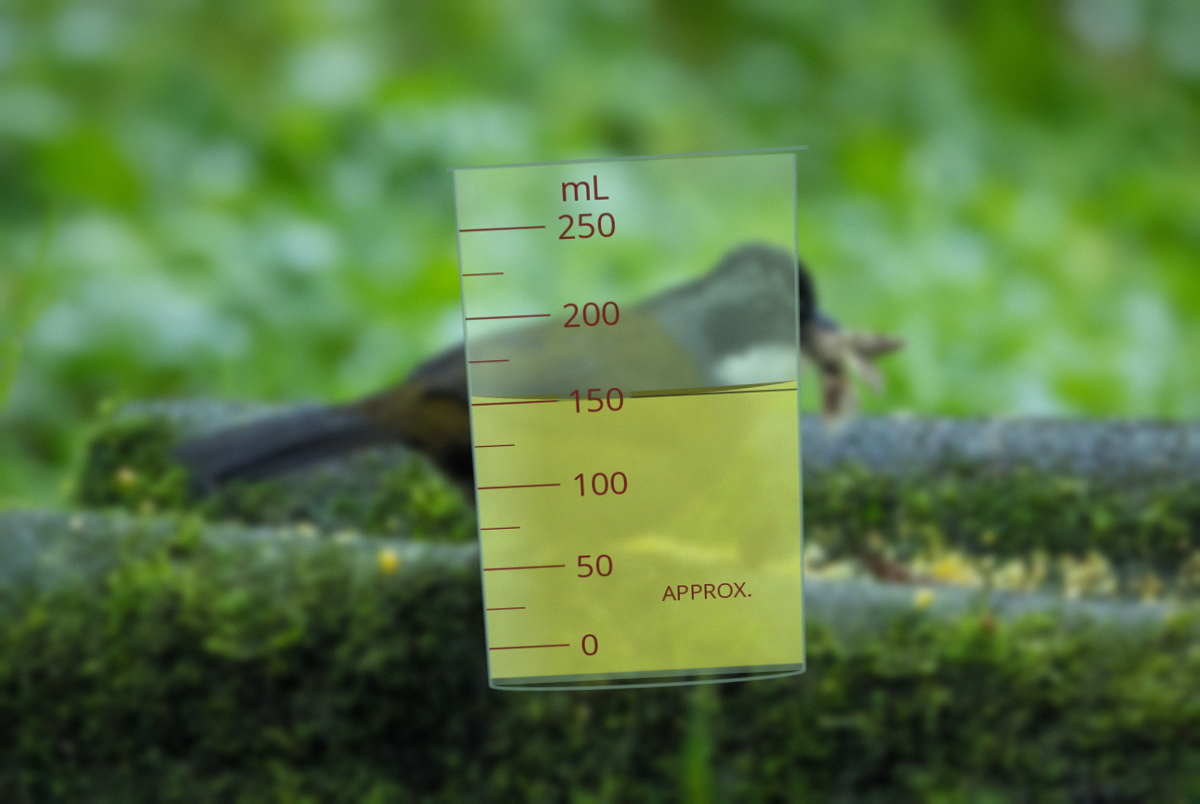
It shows 150 (mL)
